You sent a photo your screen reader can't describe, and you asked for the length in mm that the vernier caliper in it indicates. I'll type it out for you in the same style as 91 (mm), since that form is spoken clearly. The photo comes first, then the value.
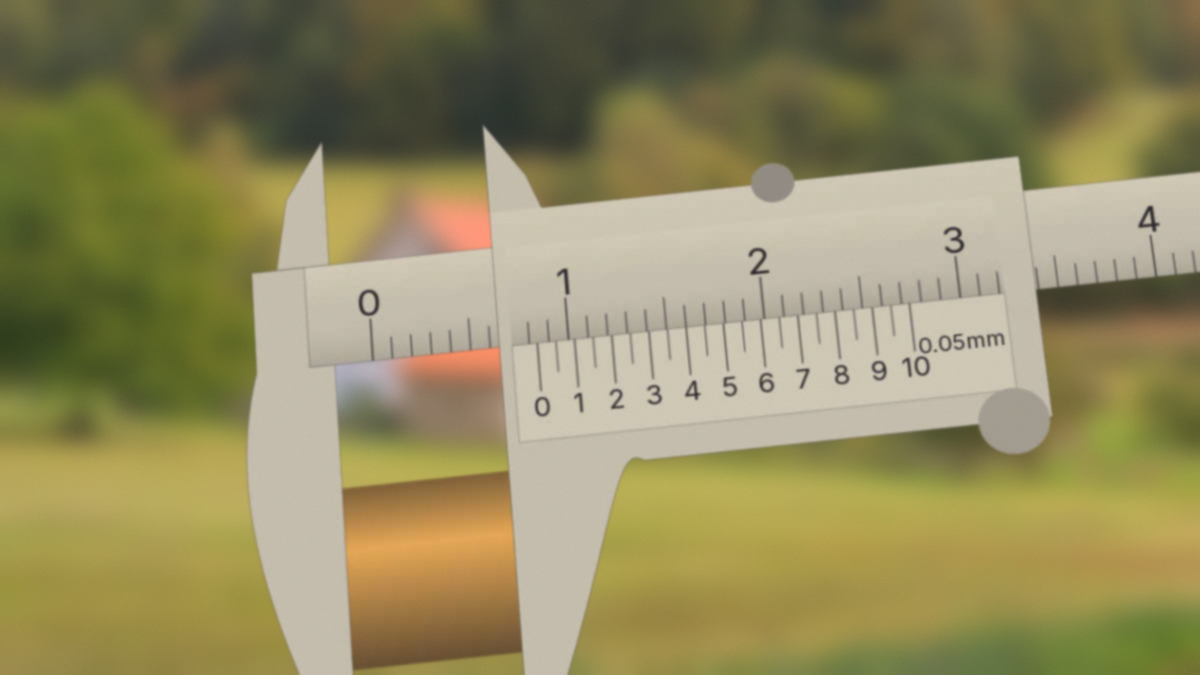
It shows 8.4 (mm)
